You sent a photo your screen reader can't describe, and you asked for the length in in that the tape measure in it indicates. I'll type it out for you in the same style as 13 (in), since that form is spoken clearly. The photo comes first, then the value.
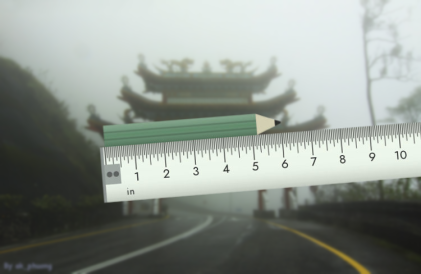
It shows 6 (in)
